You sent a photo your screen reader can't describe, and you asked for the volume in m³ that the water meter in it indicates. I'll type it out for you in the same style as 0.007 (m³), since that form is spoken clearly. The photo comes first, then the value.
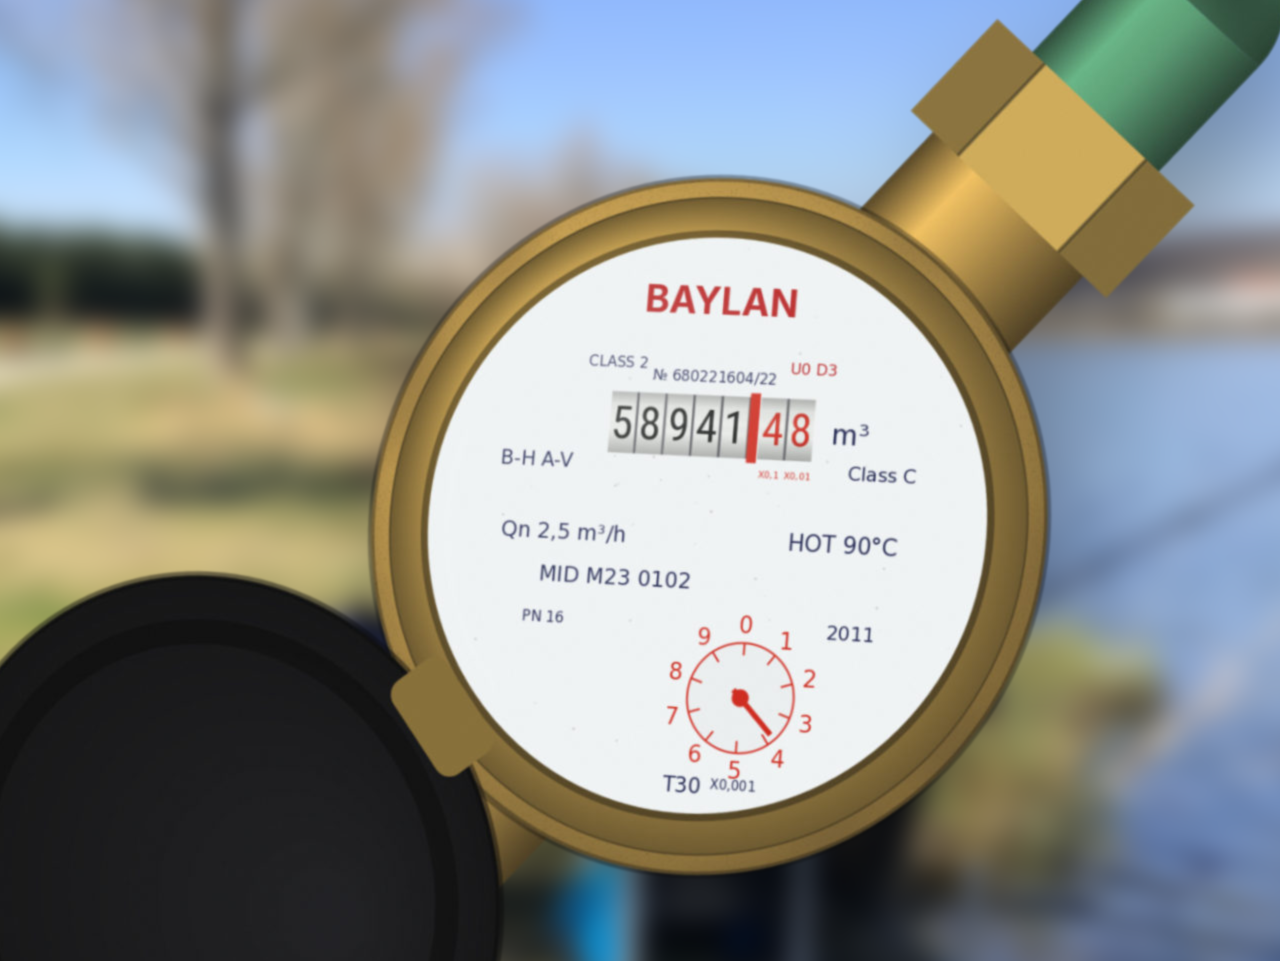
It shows 58941.483 (m³)
